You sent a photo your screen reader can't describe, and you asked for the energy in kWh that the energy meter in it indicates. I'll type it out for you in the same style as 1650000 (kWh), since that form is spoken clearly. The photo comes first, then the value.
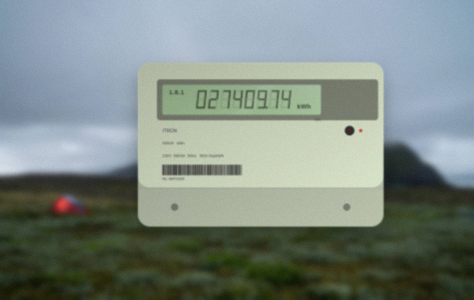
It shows 27409.74 (kWh)
